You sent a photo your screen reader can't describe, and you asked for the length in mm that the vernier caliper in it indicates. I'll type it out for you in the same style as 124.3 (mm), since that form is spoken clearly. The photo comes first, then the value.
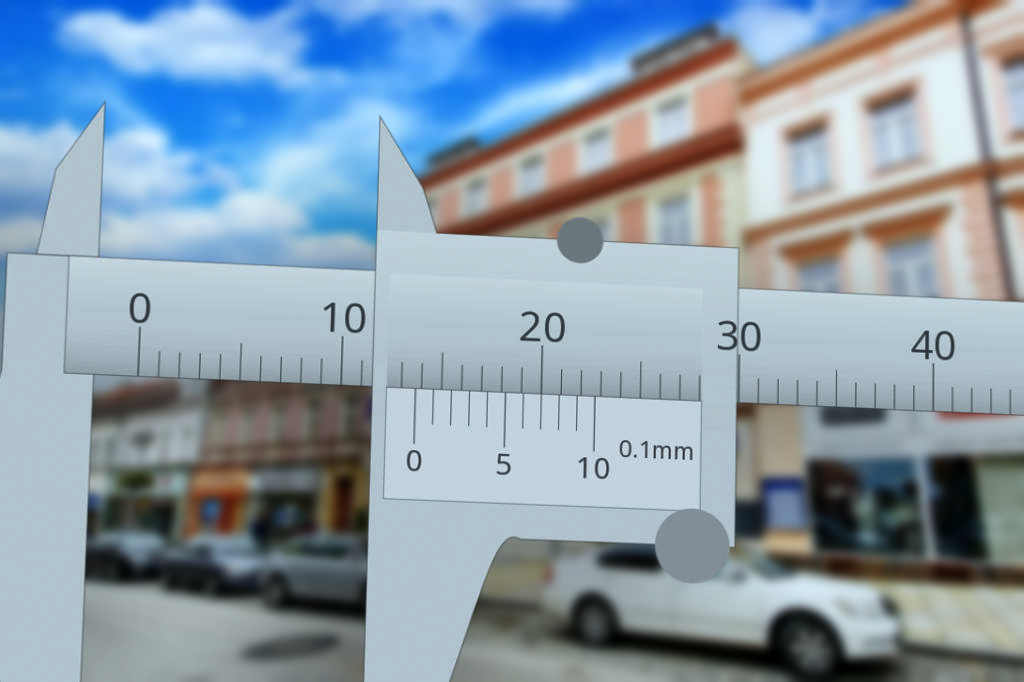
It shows 13.7 (mm)
